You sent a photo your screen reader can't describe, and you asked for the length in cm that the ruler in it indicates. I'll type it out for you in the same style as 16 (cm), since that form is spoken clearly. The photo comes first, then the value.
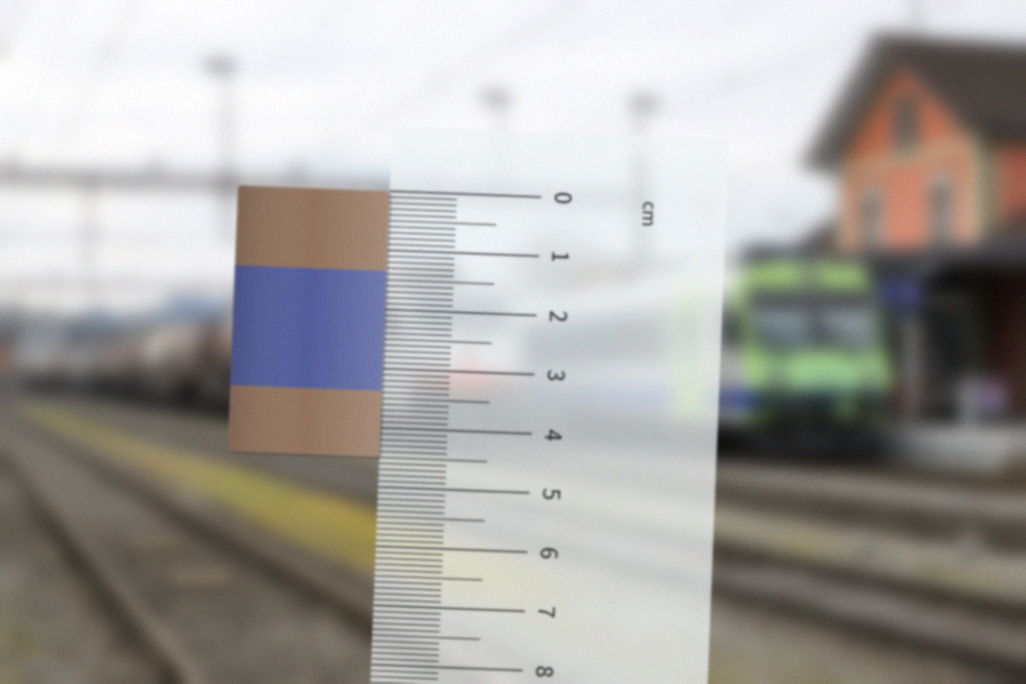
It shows 4.5 (cm)
